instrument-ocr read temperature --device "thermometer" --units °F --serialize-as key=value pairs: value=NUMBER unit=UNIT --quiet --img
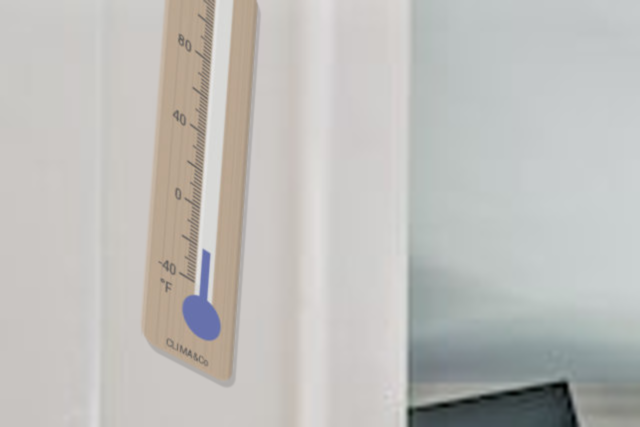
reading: value=-20 unit=°F
